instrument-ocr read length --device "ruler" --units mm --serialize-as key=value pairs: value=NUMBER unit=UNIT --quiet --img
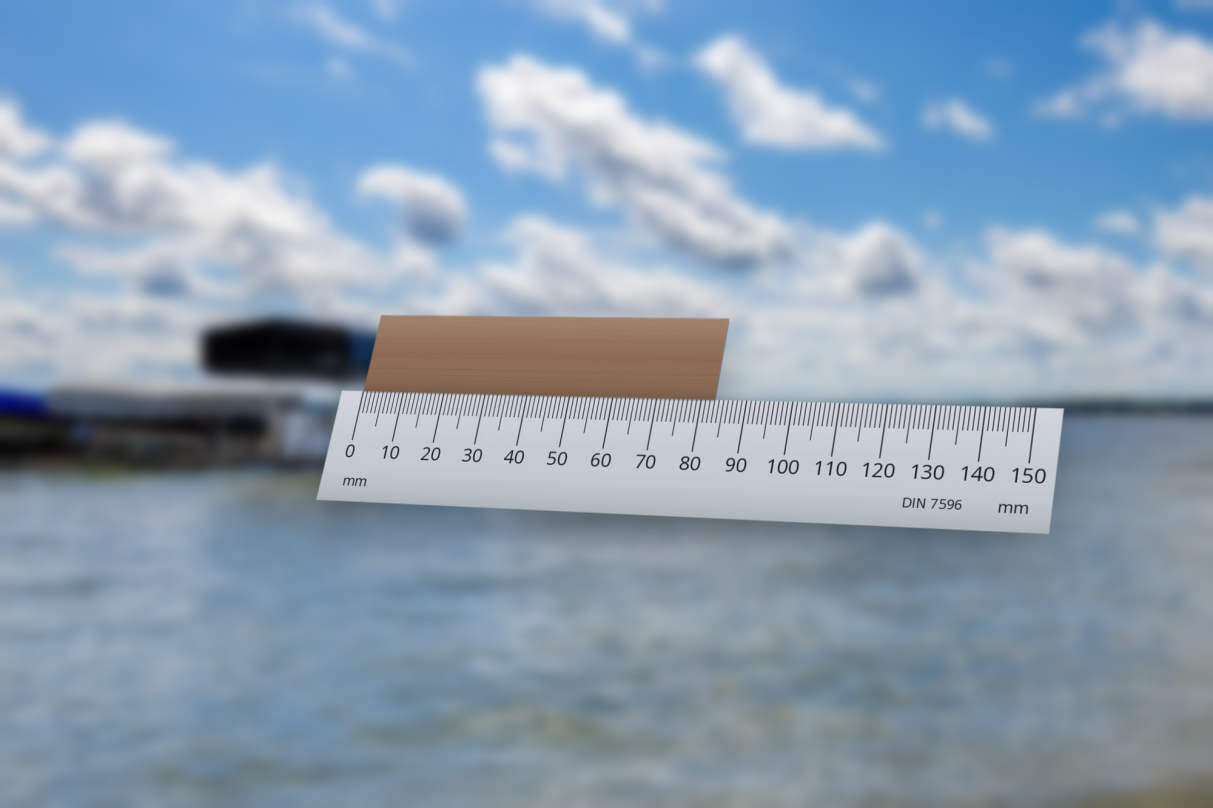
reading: value=83 unit=mm
